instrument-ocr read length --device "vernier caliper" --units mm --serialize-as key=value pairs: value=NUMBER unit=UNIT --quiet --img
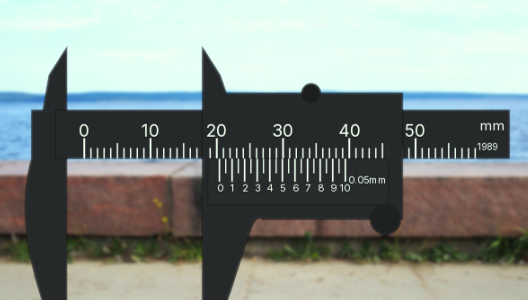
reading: value=20.4 unit=mm
